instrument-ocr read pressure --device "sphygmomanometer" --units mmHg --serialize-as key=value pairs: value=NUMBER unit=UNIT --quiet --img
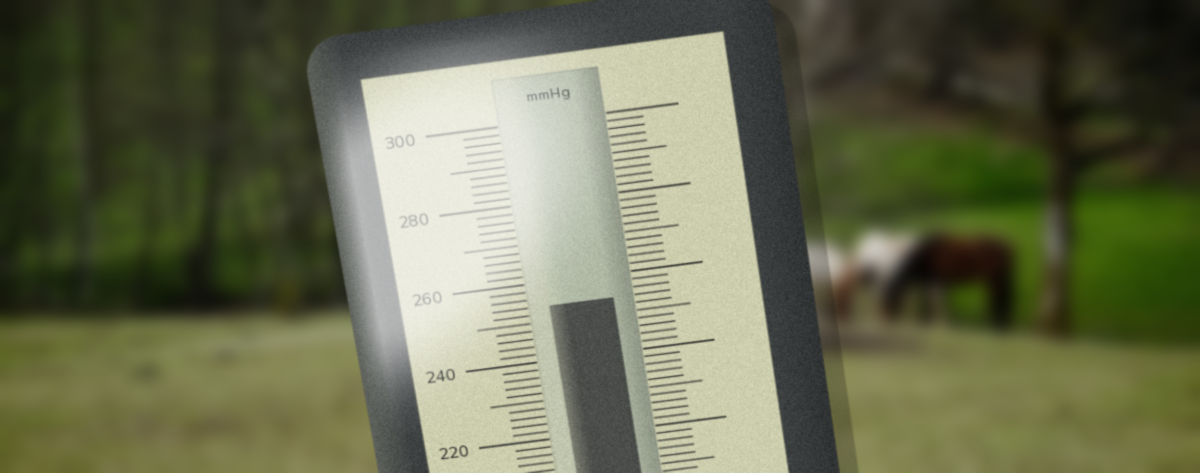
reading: value=254 unit=mmHg
